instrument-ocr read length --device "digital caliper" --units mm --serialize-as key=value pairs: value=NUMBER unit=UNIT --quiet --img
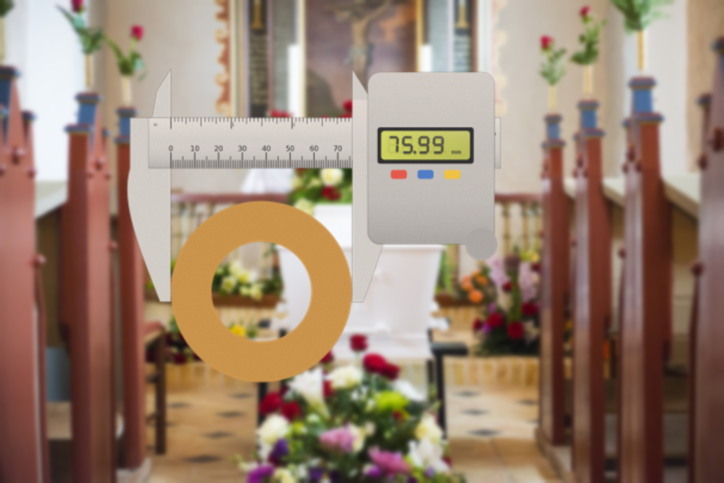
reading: value=75.99 unit=mm
